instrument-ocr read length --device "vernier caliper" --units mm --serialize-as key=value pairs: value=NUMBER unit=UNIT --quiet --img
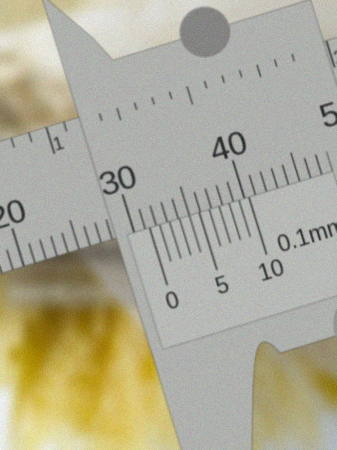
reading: value=31.4 unit=mm
